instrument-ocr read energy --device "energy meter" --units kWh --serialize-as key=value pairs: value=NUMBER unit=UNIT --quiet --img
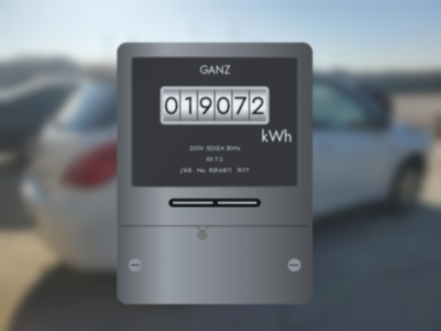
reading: value=19072 unit=kWh
